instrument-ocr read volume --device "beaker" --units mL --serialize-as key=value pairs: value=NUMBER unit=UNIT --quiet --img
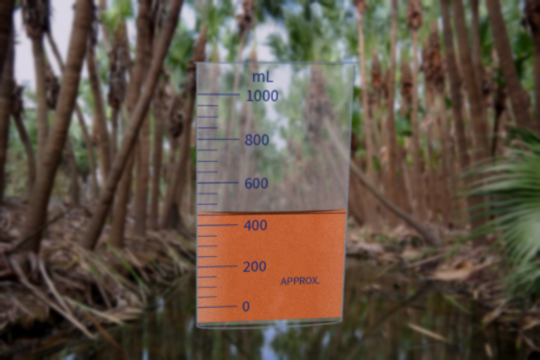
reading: value=450 unit=mL
